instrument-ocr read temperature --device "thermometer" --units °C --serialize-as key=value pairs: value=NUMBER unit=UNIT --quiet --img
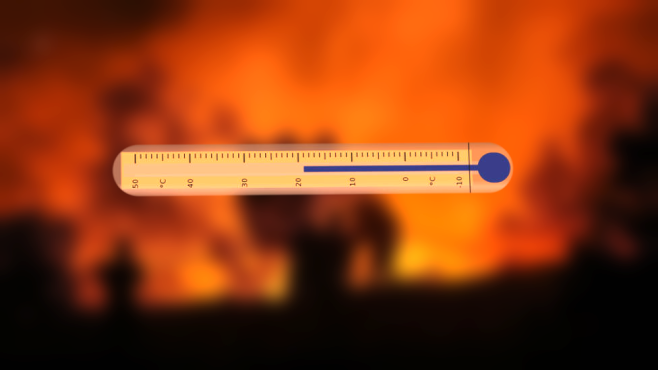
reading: value=19 unit=°C
